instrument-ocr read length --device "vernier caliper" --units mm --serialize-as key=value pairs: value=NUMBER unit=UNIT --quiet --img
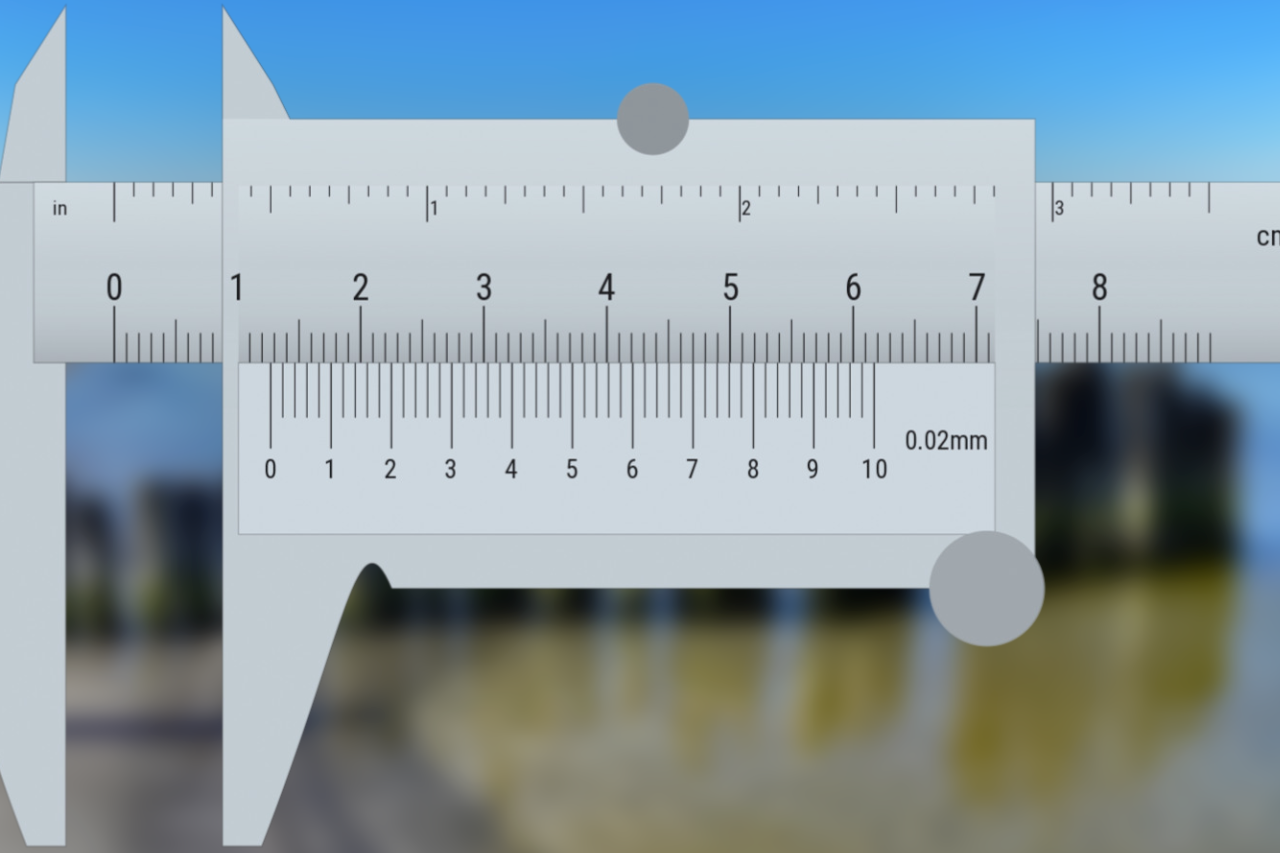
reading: value=12.7 unit=mm
